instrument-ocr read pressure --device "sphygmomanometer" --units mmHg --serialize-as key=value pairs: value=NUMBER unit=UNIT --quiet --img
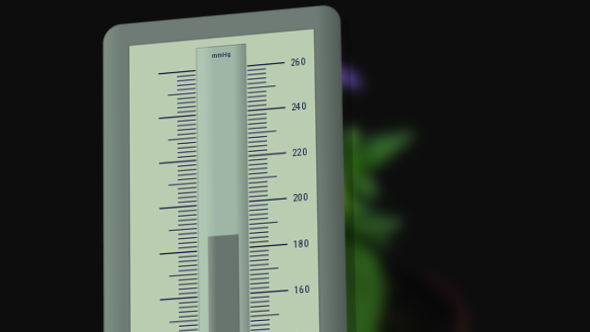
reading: value=186 unit=mmHg
